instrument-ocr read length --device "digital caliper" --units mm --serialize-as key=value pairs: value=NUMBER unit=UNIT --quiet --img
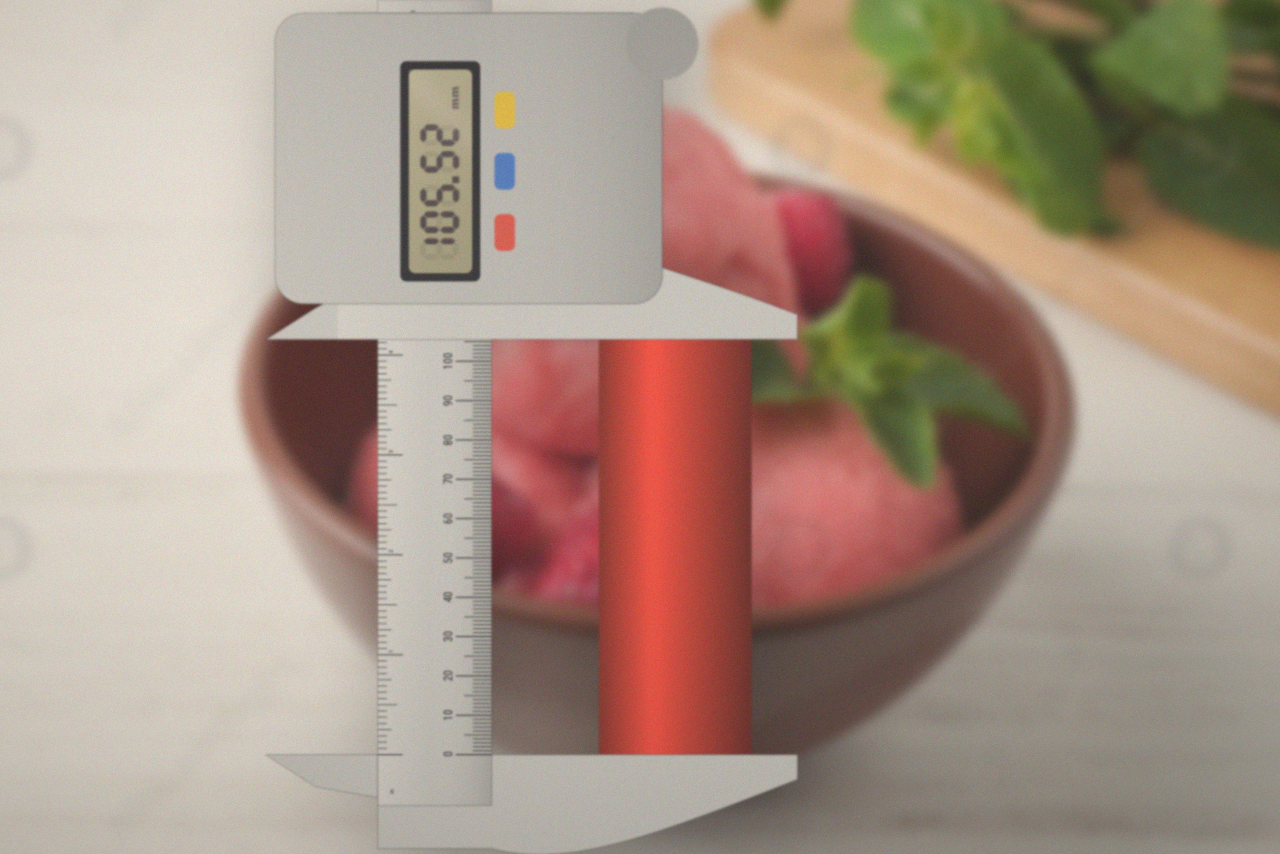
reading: value=105.52 unit=mm
